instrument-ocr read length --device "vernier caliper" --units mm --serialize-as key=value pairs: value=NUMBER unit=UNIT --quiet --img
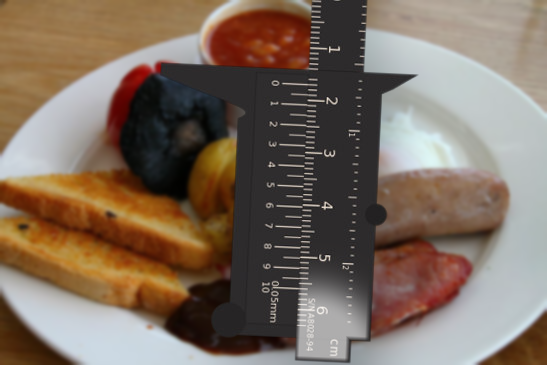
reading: value=17.0 unit=mm
